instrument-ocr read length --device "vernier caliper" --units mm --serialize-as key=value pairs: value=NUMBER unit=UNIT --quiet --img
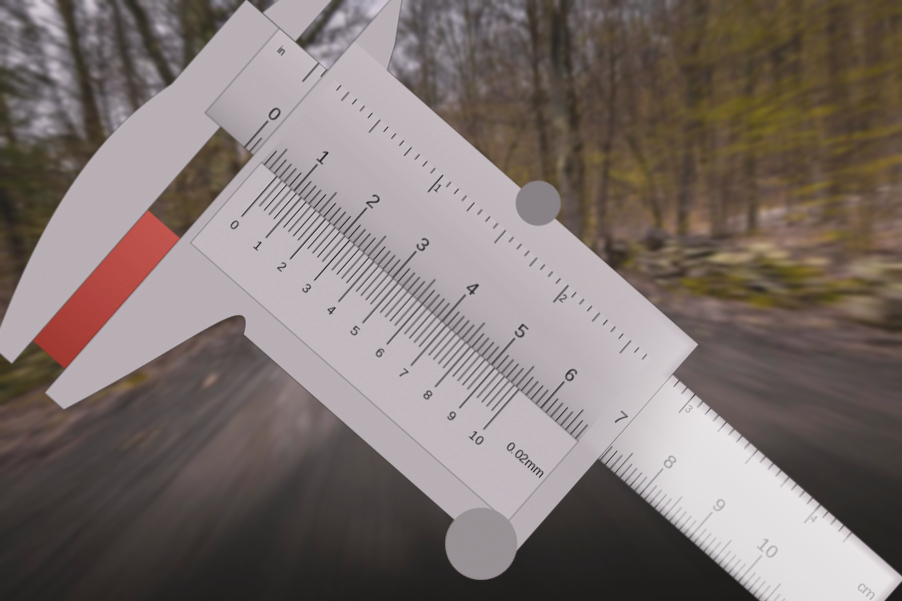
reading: value=6.6 unit=mm
